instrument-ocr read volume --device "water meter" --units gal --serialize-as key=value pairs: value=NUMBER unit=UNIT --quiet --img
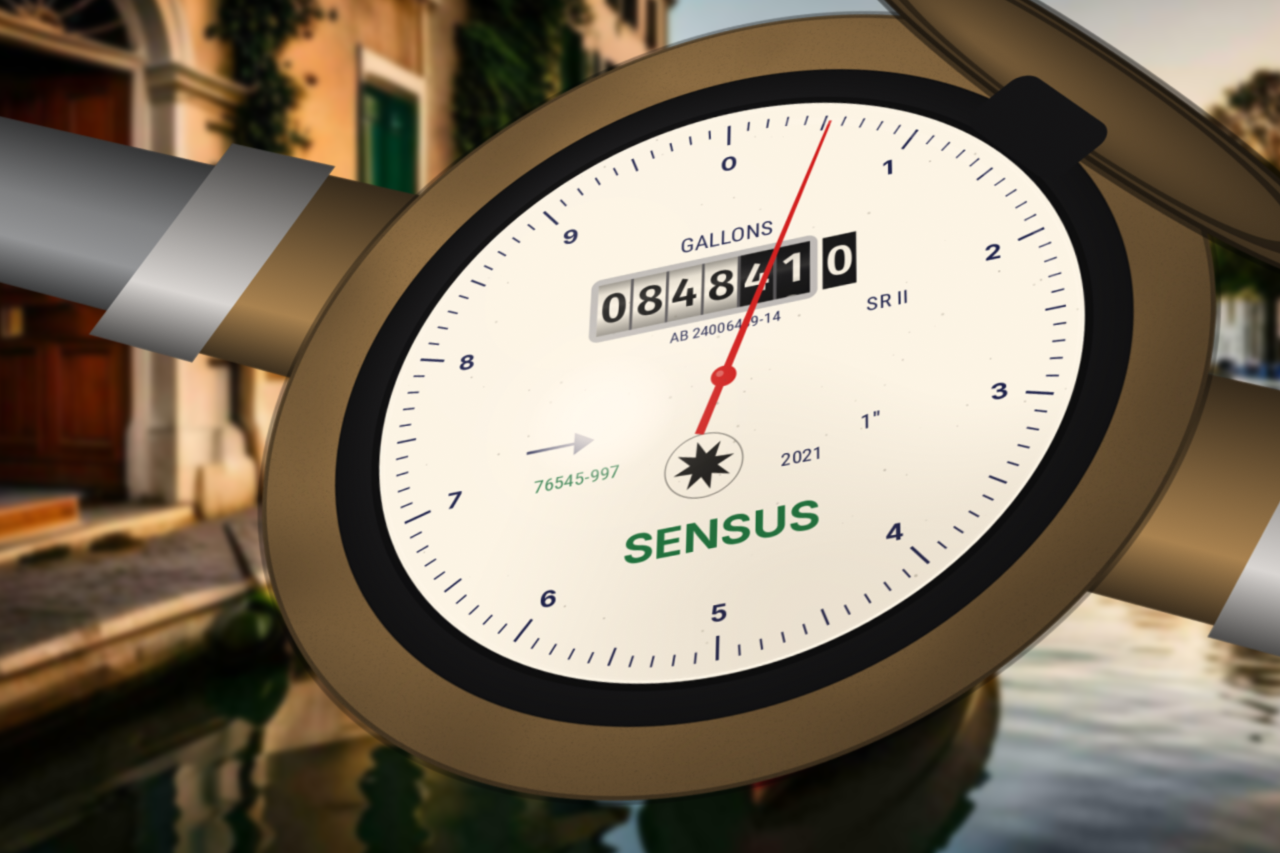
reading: value=848410.5 unit=gal
